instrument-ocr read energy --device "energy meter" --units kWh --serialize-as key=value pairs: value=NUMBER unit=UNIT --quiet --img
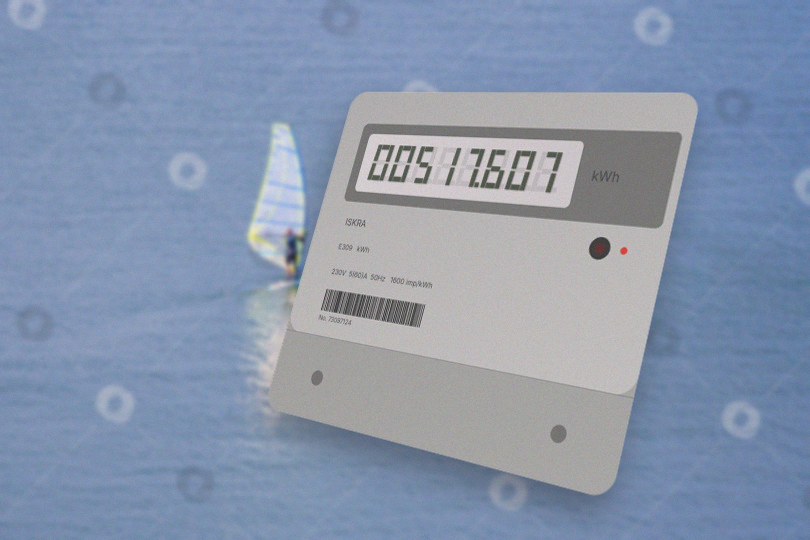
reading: value=517.607 unit=kWh
